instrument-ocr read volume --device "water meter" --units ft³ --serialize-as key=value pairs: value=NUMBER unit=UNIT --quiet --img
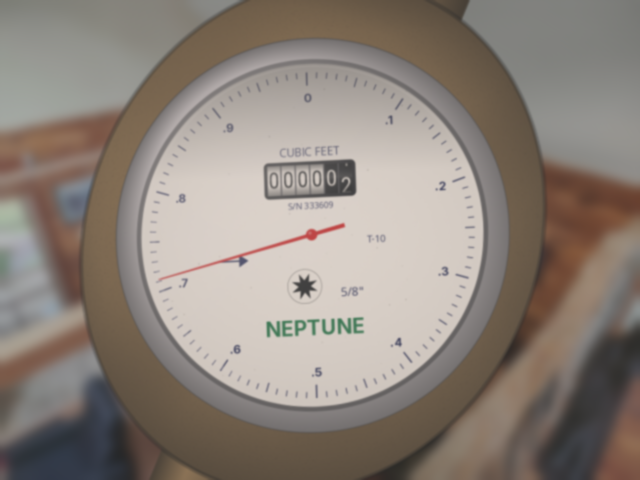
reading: value=1.71 unit=ft³
